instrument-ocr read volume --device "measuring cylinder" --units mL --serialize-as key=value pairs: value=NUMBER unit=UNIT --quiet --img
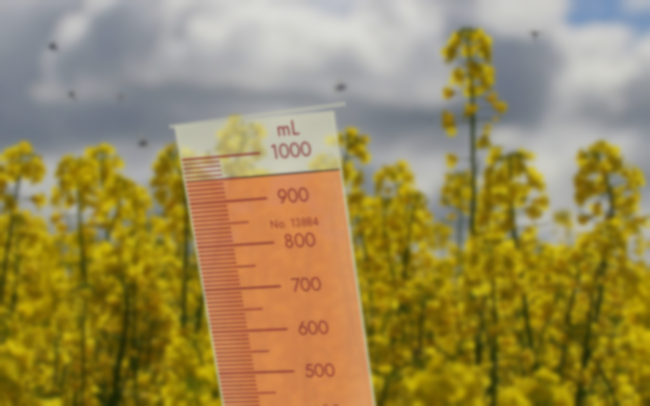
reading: value=950 unit=mL
